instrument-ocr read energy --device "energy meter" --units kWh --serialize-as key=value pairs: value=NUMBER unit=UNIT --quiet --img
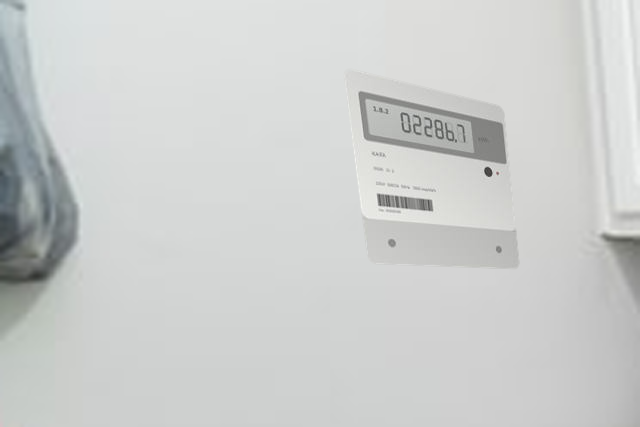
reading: value=2286.7 unit=kWh
